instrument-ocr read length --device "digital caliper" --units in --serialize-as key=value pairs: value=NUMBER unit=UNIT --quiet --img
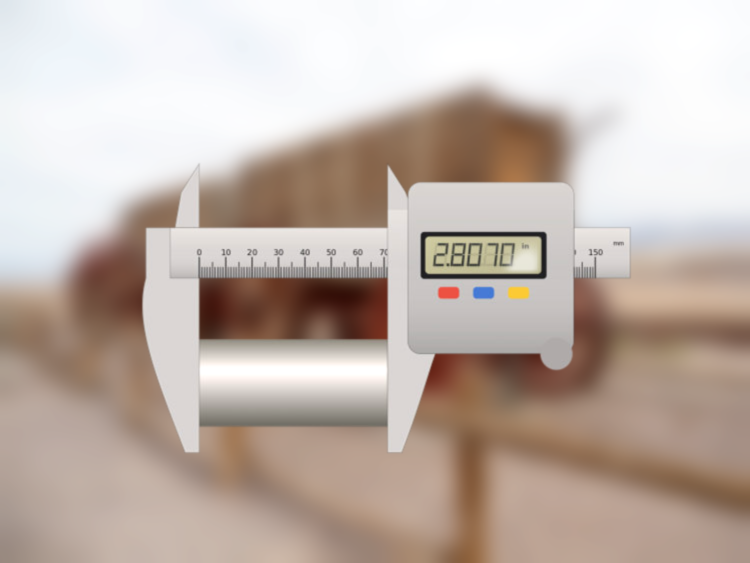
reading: value=2.8070 unit=in
